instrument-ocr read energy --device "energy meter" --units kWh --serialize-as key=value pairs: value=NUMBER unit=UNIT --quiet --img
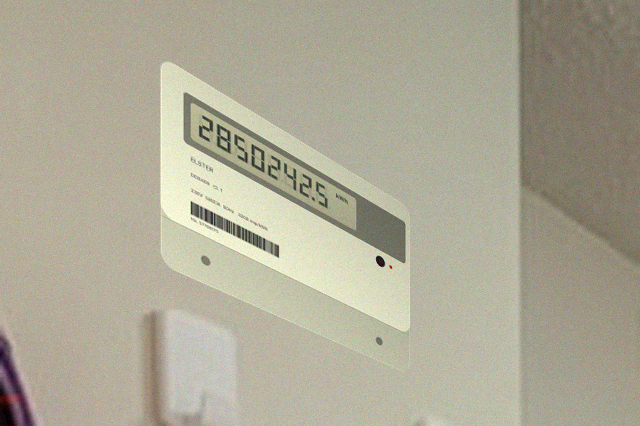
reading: value=2850242.5 unit=kWh
